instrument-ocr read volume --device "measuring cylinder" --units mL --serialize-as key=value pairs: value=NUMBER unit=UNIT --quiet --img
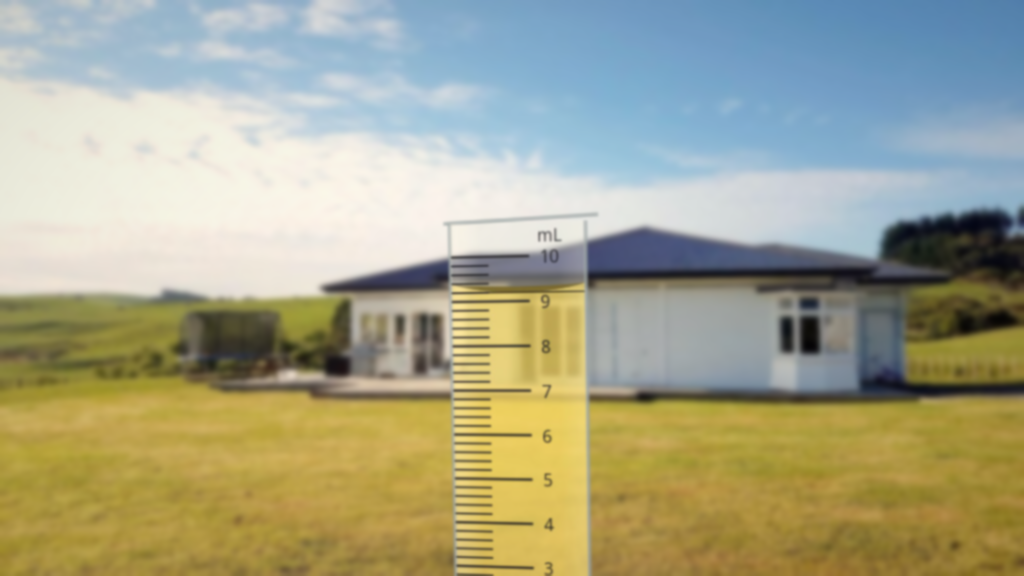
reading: value=9.2 unit=mL
